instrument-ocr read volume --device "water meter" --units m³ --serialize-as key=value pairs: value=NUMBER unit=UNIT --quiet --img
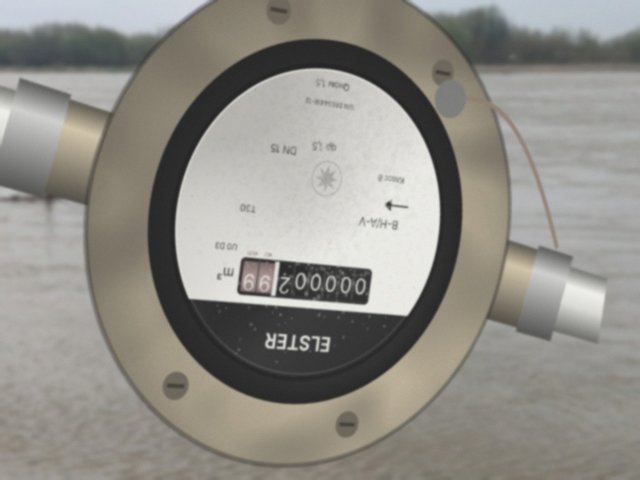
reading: value=2.99 unit=m³
